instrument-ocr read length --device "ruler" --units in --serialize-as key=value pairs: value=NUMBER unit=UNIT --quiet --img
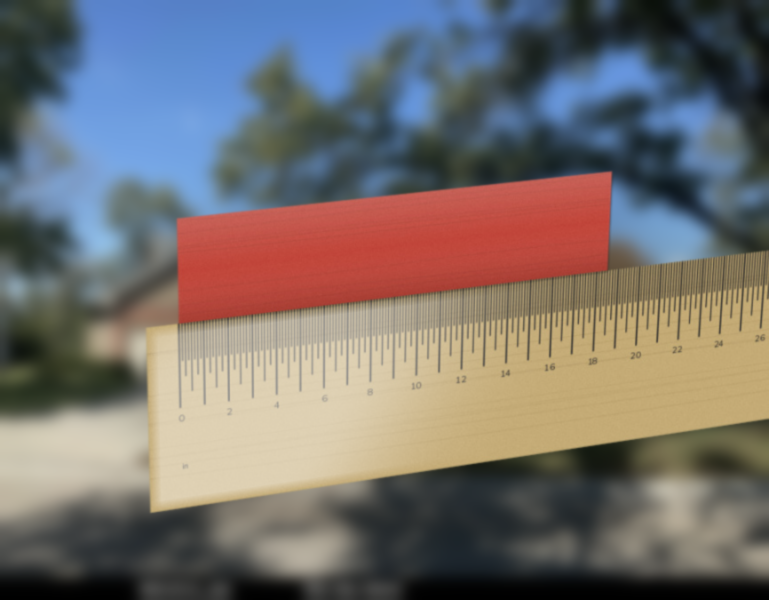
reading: value=18.5 unit=in
